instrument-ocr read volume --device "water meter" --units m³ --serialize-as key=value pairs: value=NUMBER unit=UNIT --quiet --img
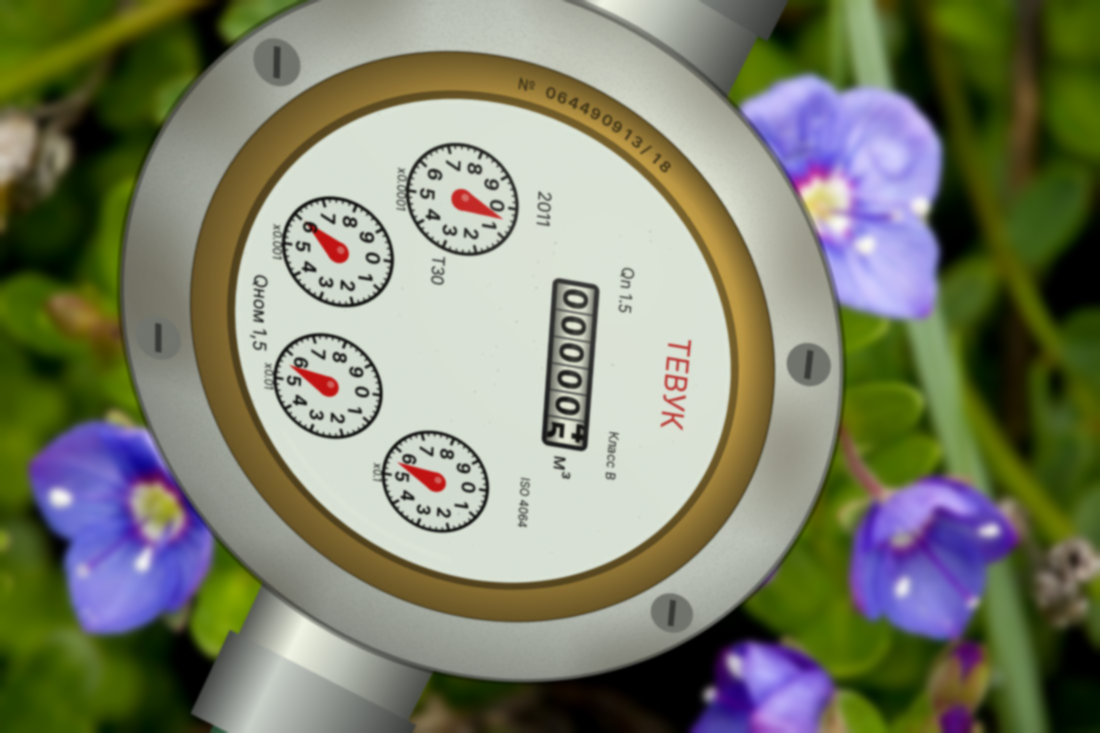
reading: value=4.5560 unit=m³
